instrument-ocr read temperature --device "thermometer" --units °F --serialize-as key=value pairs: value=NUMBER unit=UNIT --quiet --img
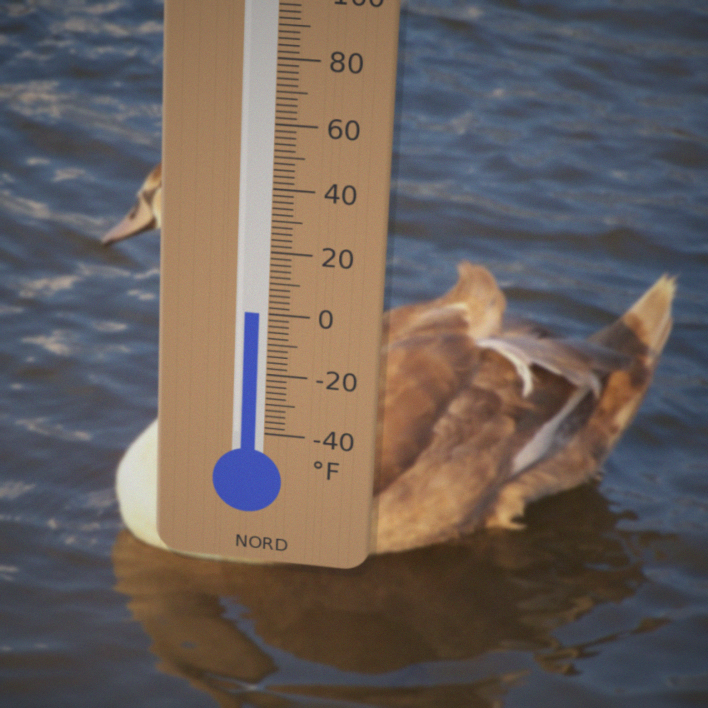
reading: value=0 unit=°F
